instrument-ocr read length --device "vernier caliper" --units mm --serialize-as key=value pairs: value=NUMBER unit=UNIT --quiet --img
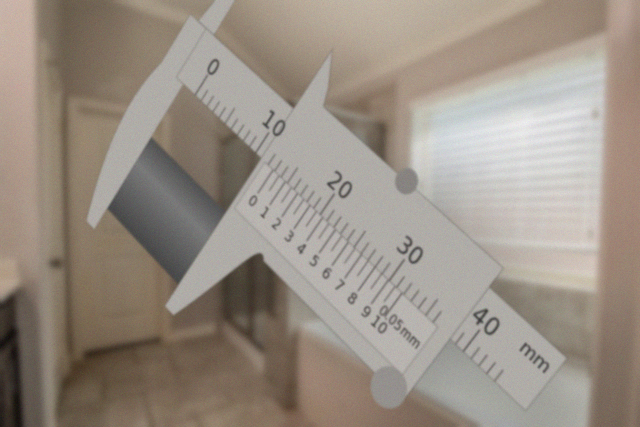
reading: value=12.8 unit=mm
